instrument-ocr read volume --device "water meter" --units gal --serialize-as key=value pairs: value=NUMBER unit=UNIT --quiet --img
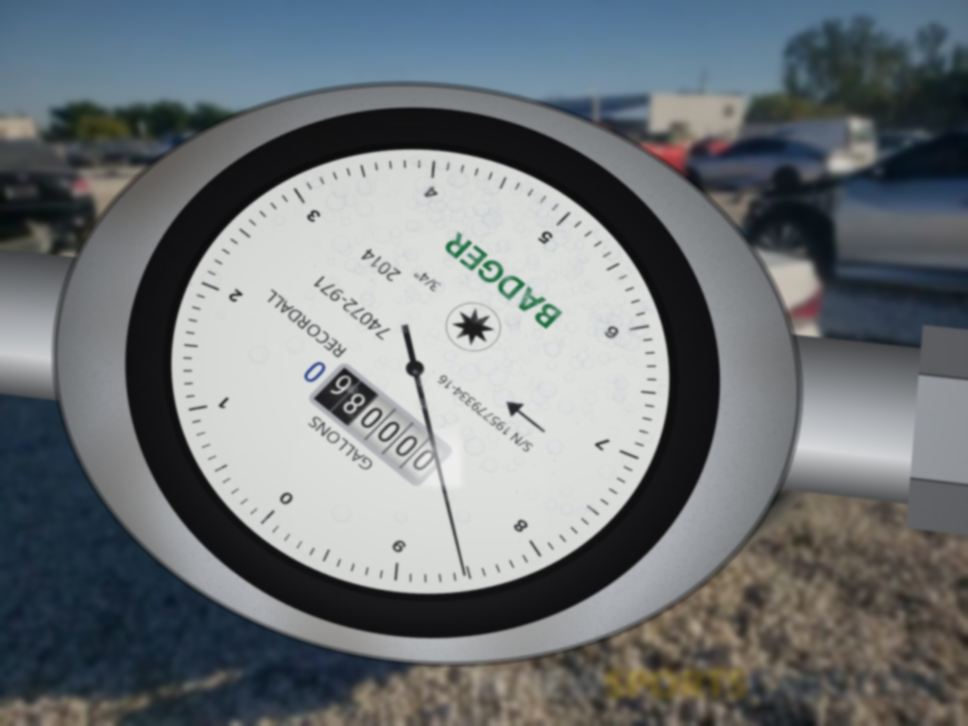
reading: value=858.5 unit=gal
